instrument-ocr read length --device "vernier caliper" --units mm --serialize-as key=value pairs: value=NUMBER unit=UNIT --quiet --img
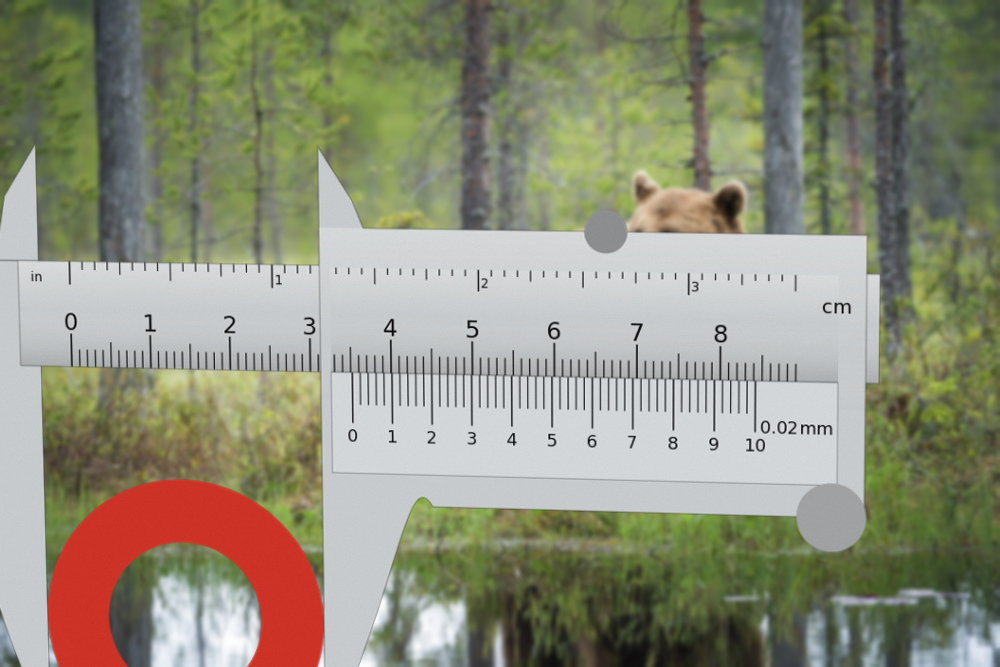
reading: value=35.2 unit=mm
